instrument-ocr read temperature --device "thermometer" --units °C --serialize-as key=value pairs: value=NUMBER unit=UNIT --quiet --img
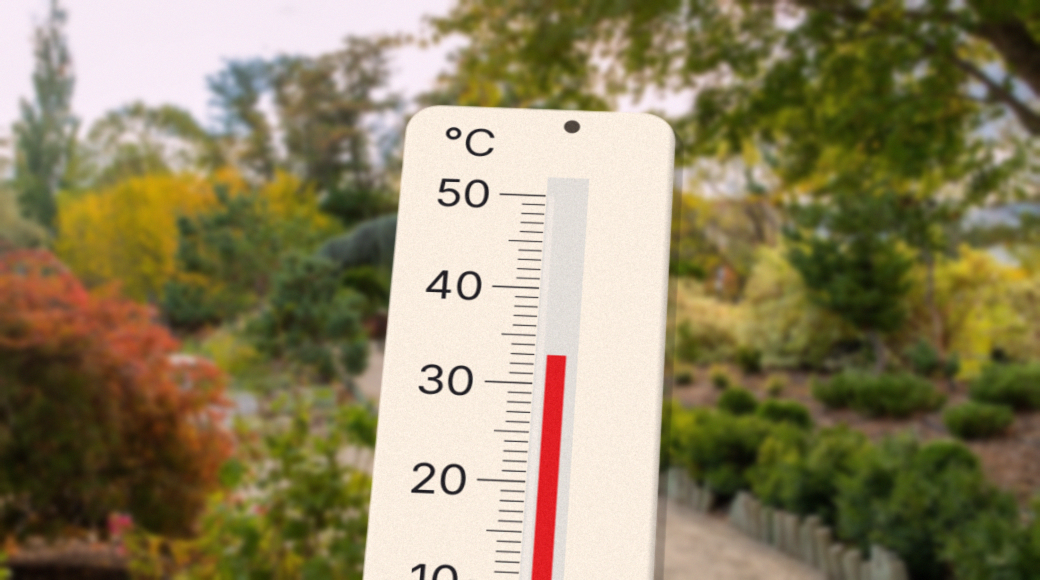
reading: value=33 unit=°C
